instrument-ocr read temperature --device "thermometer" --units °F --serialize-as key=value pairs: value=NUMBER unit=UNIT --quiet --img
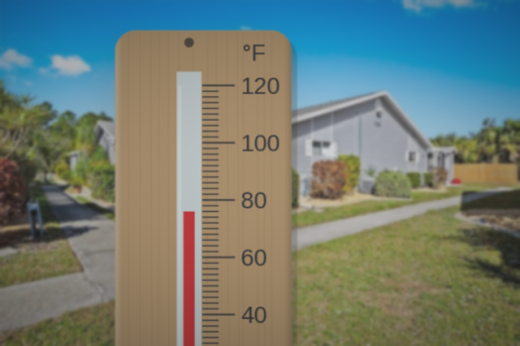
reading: value=76 unit=°F
